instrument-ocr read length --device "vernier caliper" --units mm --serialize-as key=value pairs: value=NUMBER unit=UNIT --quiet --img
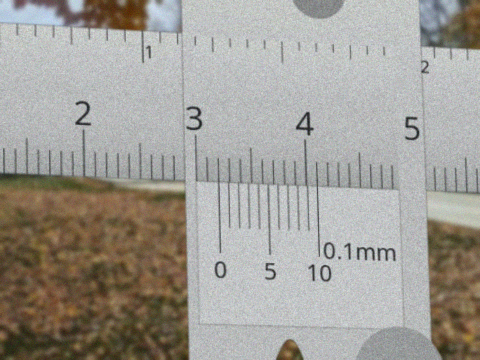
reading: value=32.0 unit=mm
